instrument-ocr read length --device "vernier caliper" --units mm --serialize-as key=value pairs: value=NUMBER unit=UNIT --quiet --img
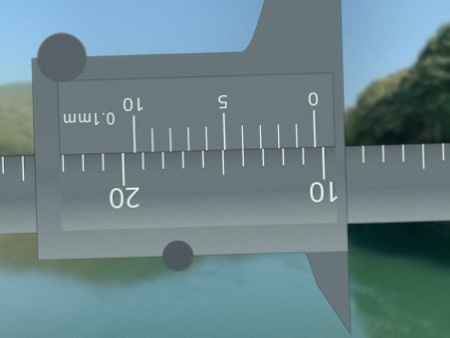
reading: value=10.4 unit=mm
